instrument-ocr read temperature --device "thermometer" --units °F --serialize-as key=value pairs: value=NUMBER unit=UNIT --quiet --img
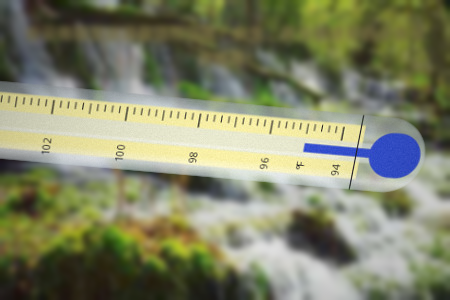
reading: value=95 unit=°F
